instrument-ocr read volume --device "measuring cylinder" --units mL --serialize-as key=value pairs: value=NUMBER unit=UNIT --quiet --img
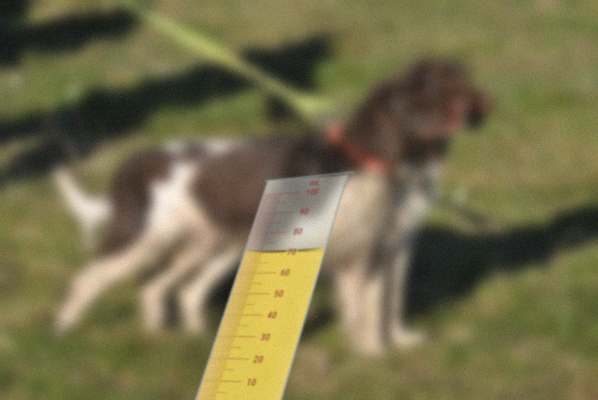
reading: value=70 unit=mL
